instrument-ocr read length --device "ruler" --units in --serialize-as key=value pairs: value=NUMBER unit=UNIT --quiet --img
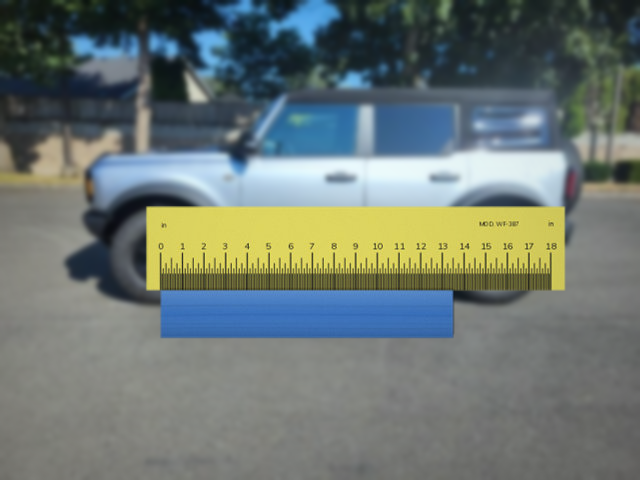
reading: value=13.5 unit=in
